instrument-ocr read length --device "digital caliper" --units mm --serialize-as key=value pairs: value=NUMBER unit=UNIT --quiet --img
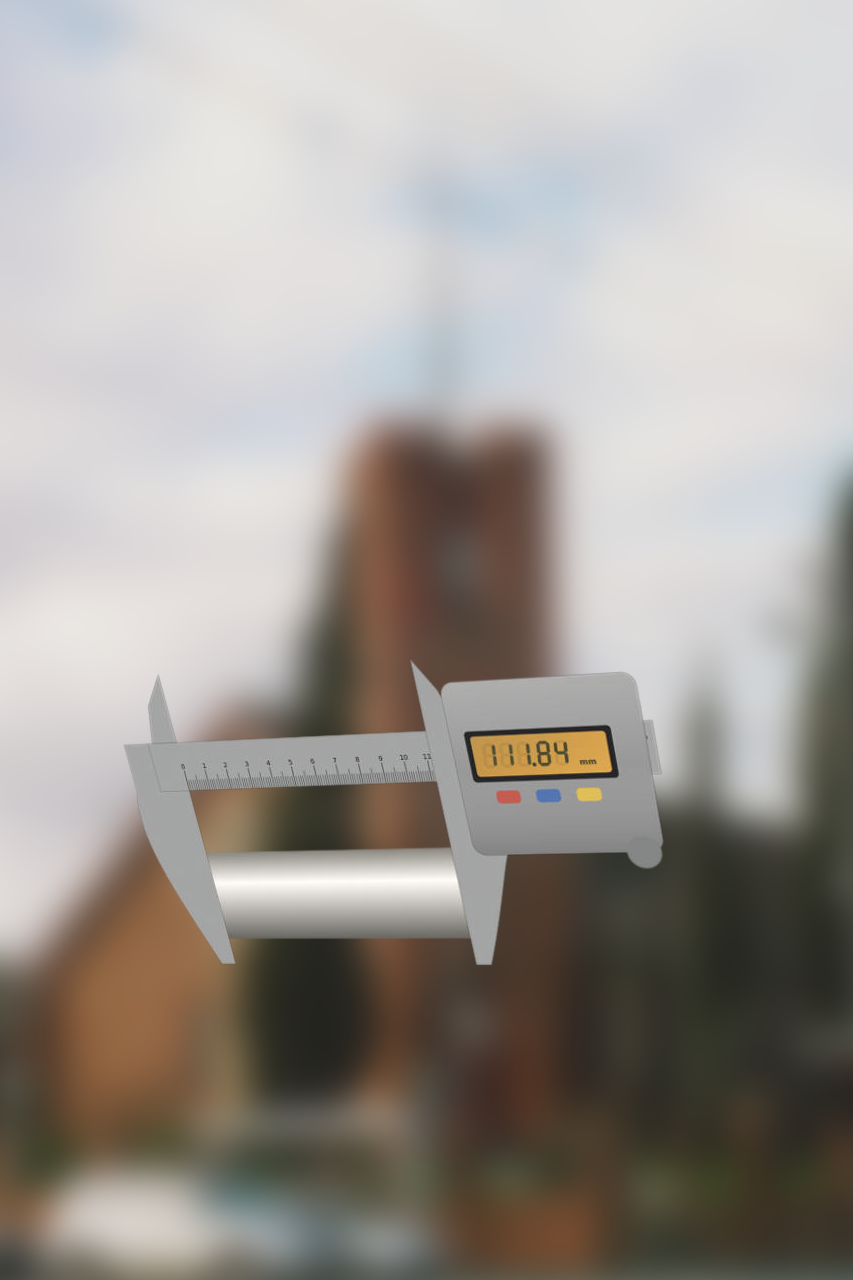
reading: value=111.84 unit=mm
